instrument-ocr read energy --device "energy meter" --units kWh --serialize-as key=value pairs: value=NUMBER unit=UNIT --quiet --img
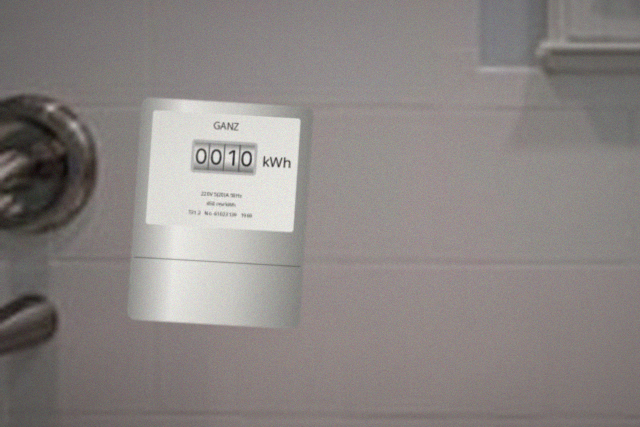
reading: value=10 unit=kWh
